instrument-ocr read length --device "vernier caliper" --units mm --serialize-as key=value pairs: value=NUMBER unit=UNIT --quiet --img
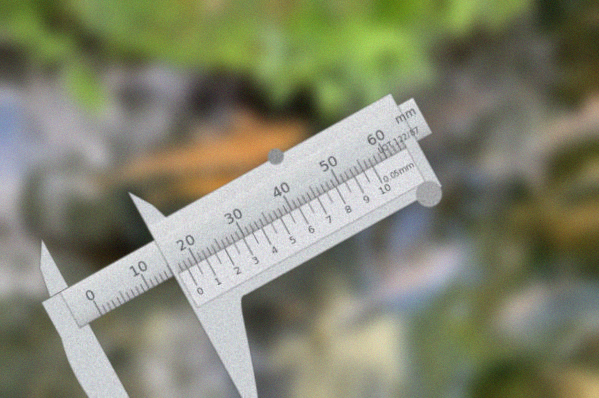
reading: value=18.0 unit=mm
